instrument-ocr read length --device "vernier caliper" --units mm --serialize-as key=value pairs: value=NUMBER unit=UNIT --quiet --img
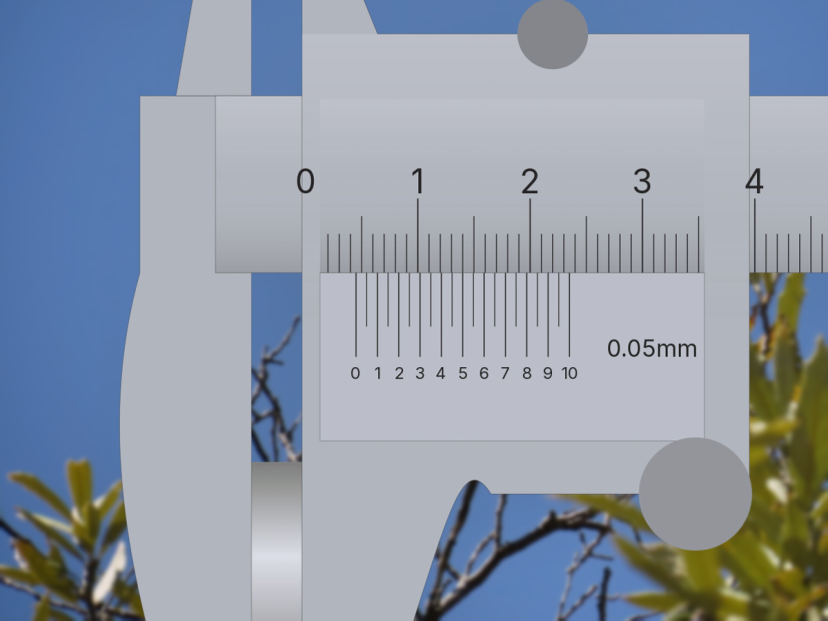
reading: value=4.5 unit=mm
